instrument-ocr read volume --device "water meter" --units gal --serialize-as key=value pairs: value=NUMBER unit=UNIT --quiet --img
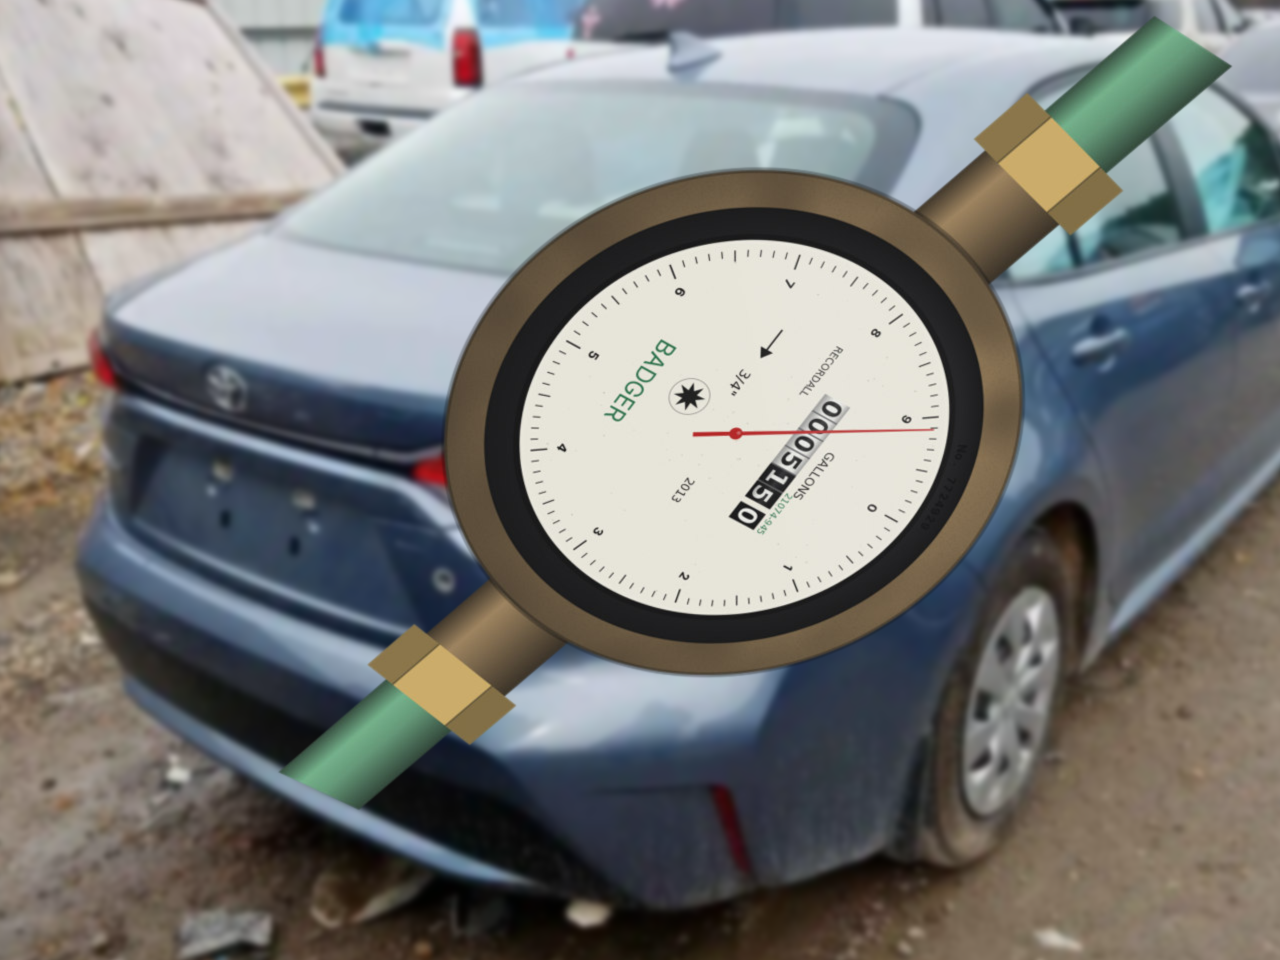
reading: value=5149.1 unit=gal
